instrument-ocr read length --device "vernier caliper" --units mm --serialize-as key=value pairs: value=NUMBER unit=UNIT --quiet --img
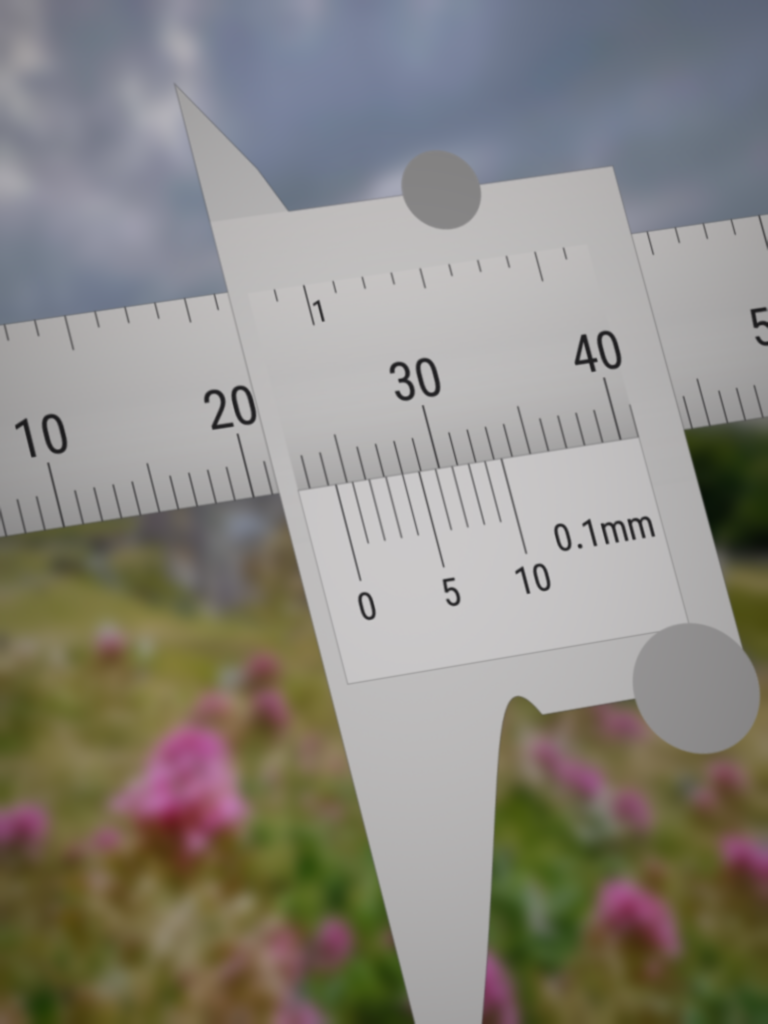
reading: value=24.4 unit=mm
